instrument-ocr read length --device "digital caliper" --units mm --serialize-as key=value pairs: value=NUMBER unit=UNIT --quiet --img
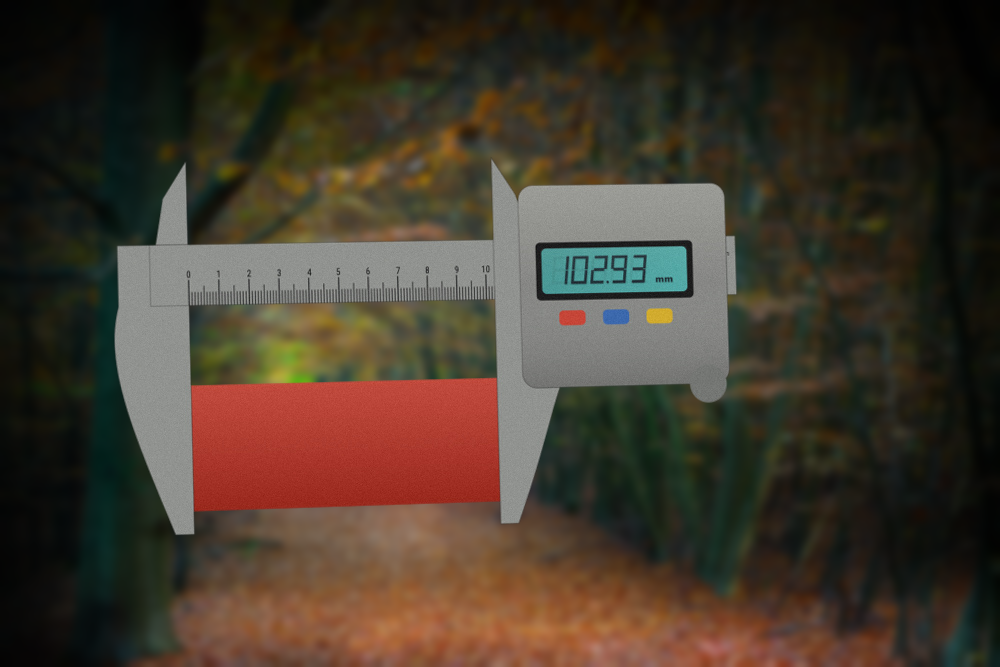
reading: value=102.93 unit=mm
